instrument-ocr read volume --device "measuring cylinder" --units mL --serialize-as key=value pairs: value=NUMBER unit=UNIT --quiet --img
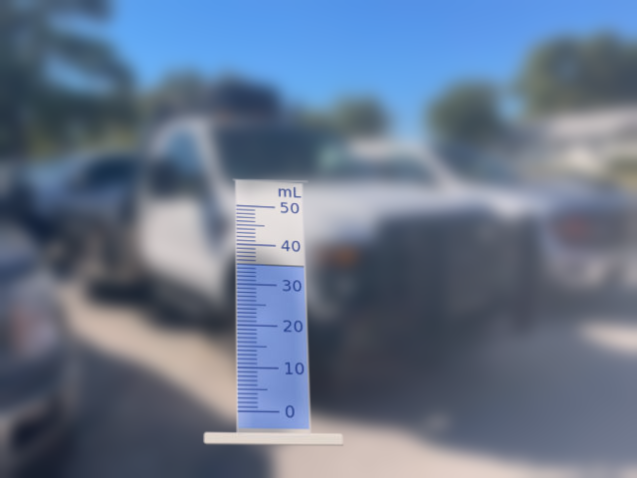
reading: value=35 unit=mL
